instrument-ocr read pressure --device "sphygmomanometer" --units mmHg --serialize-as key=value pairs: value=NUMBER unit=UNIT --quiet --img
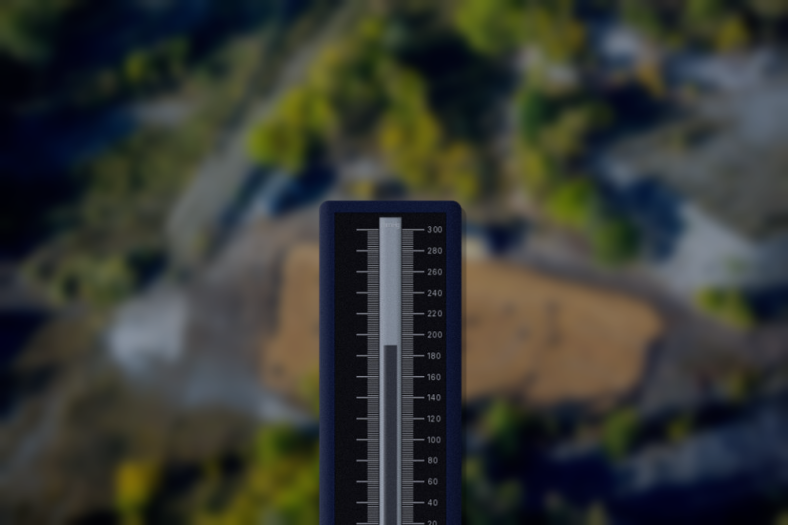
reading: value=190 unit=mmHg
